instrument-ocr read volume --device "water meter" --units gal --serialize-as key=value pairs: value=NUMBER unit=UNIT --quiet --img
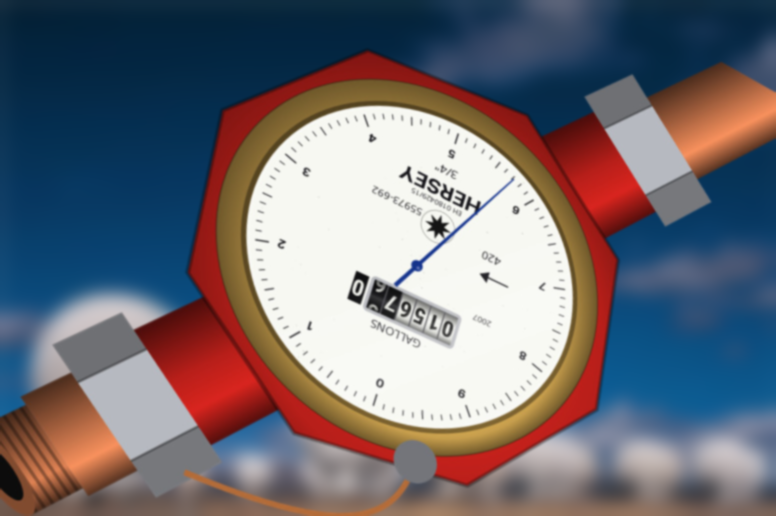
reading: value=156755.7 unit=gal
